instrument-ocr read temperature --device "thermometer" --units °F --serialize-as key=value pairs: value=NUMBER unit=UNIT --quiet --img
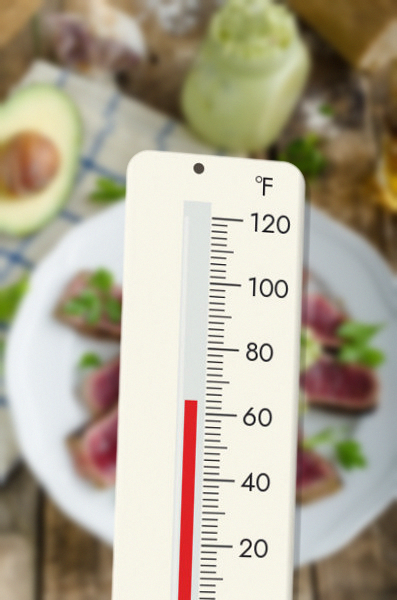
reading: value=64 unit=°F
